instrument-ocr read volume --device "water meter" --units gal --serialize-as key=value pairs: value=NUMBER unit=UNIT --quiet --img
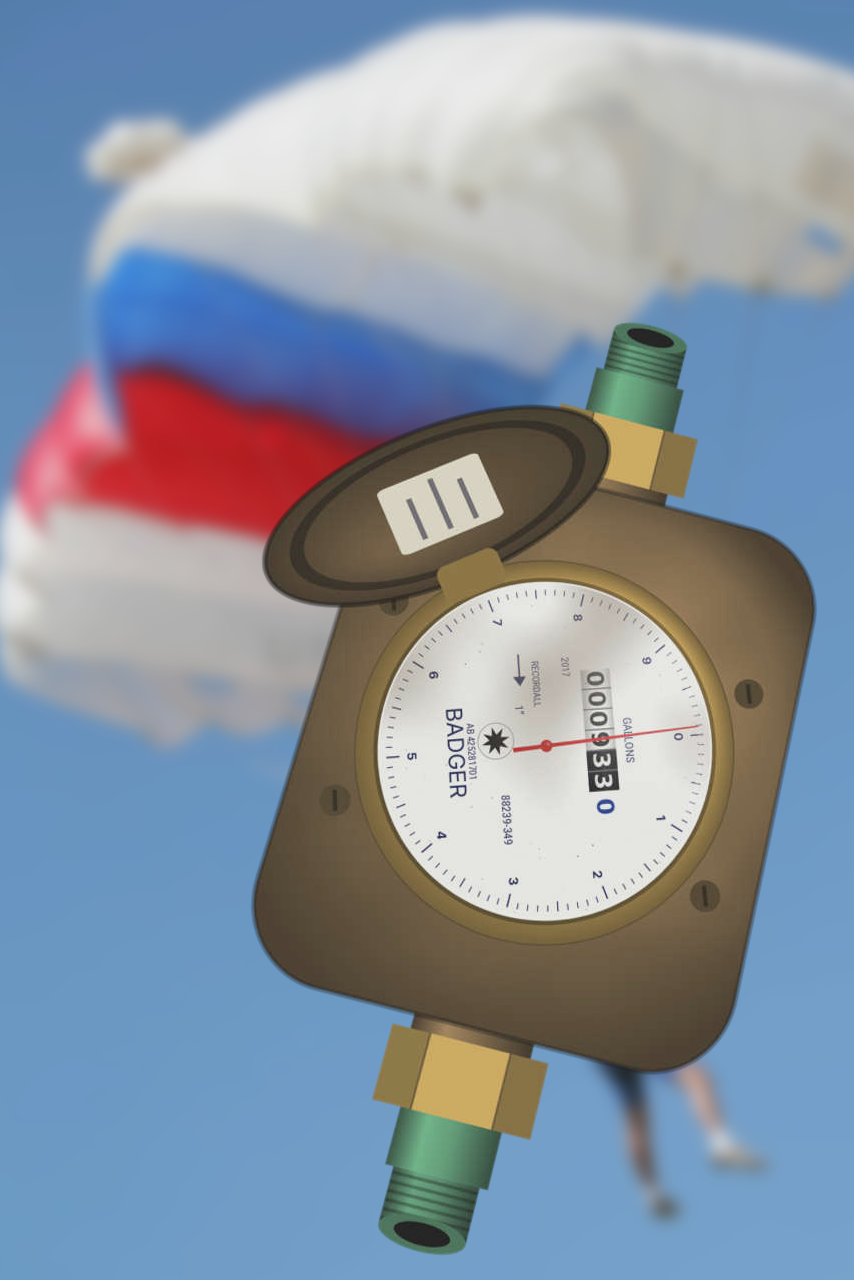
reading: value=9329.9 unit=gal
